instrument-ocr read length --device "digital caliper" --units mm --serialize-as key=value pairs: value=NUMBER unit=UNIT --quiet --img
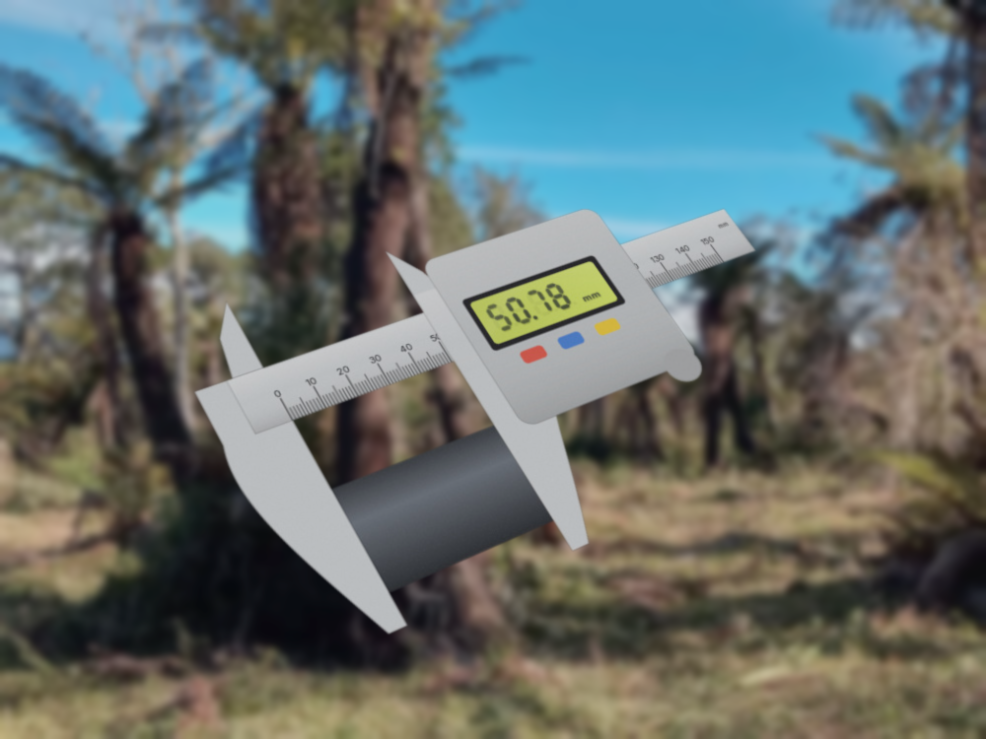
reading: value=50.78 unit=mm
